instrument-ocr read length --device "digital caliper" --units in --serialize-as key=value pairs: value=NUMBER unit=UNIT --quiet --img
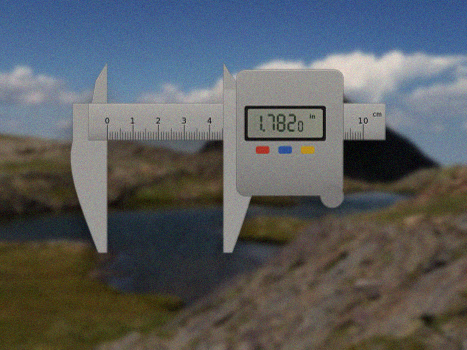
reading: value=1.7820 unit=in
